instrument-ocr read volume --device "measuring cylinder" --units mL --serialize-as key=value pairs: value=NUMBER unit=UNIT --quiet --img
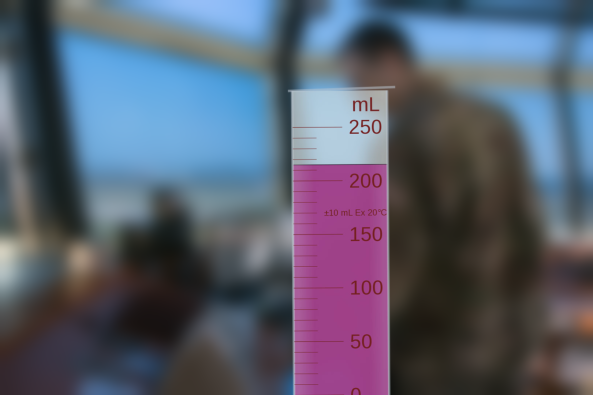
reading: value=215 unit=mL
